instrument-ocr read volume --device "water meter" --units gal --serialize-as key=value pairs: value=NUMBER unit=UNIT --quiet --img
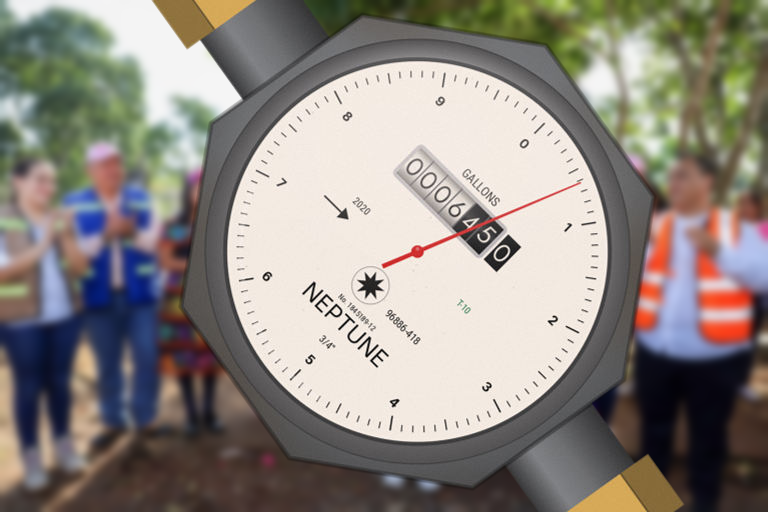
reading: value=6450.6 unit=gal
